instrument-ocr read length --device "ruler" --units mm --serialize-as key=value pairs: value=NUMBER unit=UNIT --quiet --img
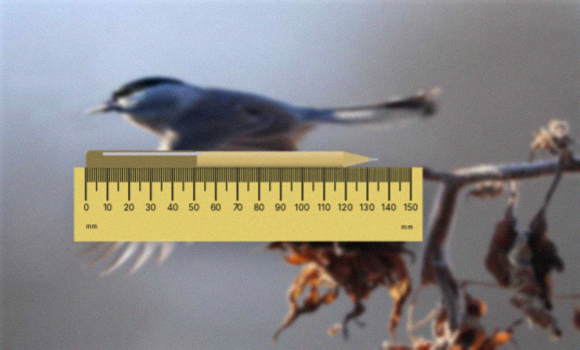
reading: value=135 unit=mm
